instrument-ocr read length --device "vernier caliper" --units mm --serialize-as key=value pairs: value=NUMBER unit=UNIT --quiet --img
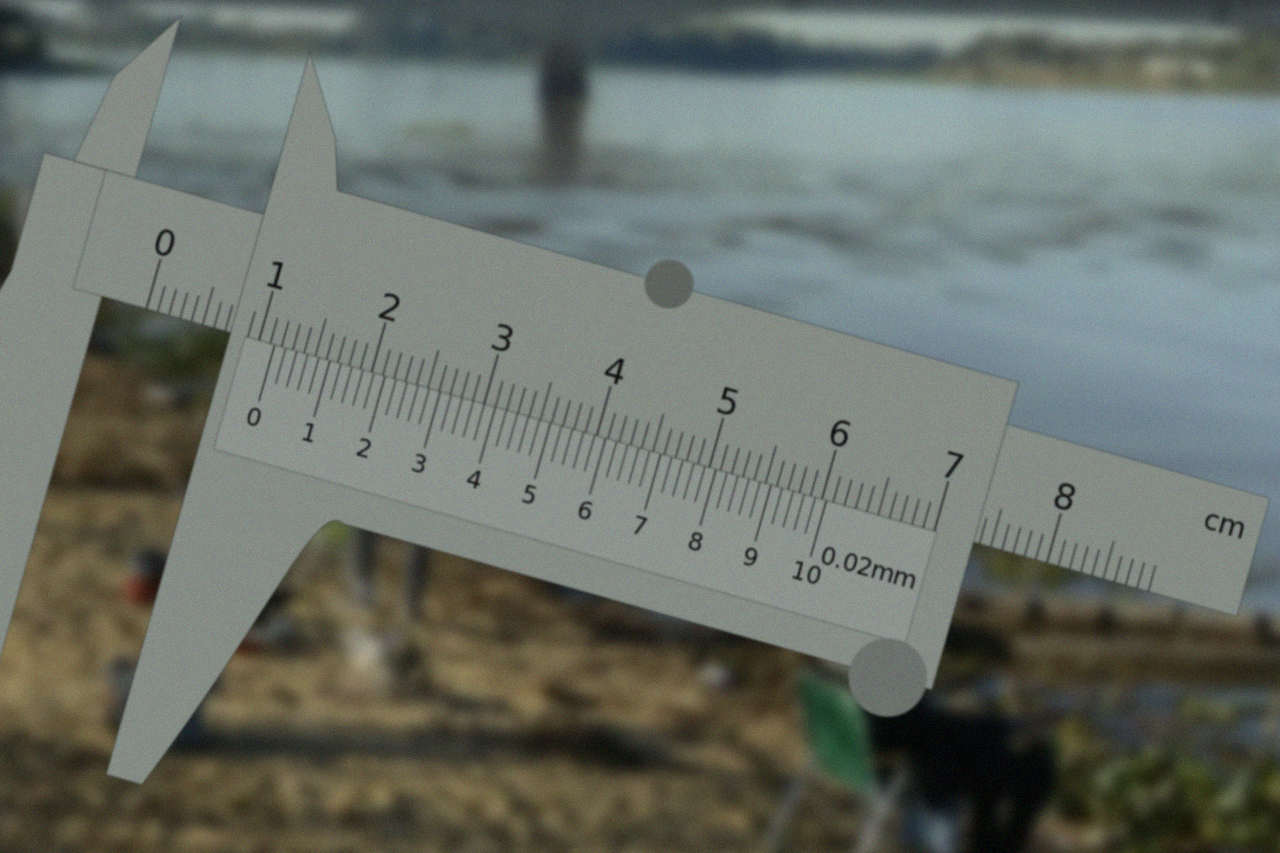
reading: value=11.4 unit=mm
